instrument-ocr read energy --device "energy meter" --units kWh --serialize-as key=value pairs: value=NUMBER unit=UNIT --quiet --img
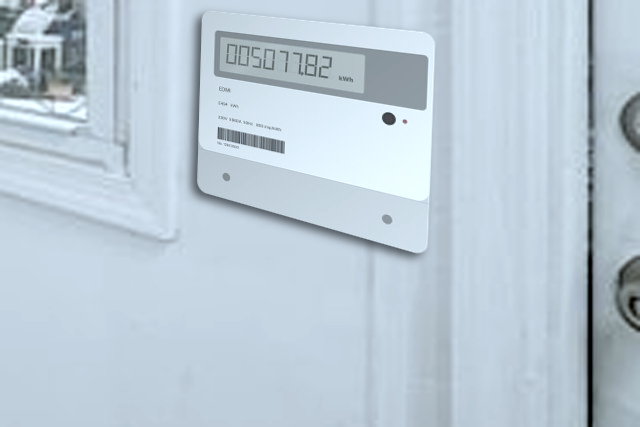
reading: value=5077.82 unit=kWh
